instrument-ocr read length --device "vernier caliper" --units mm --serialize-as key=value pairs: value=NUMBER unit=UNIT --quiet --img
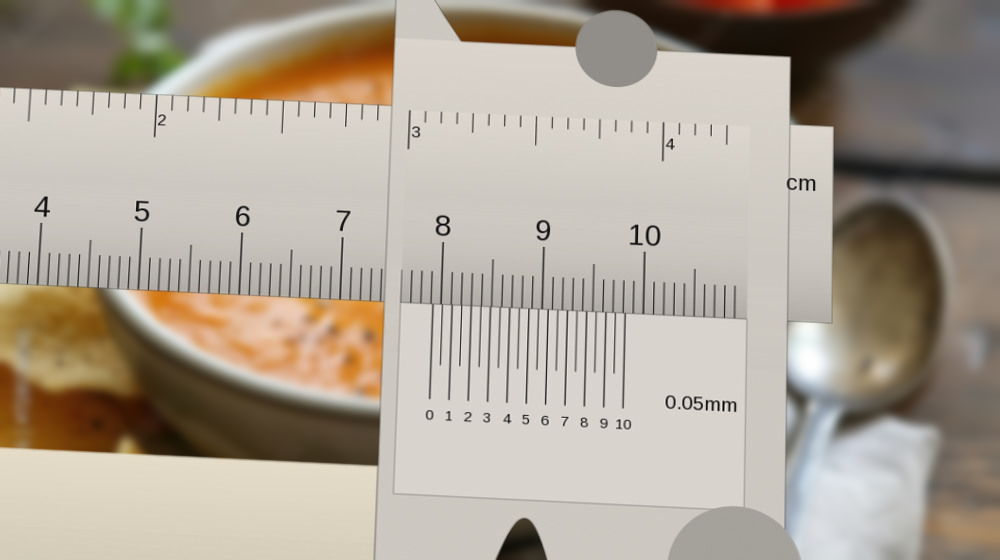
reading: value=79.2 unit=mm
